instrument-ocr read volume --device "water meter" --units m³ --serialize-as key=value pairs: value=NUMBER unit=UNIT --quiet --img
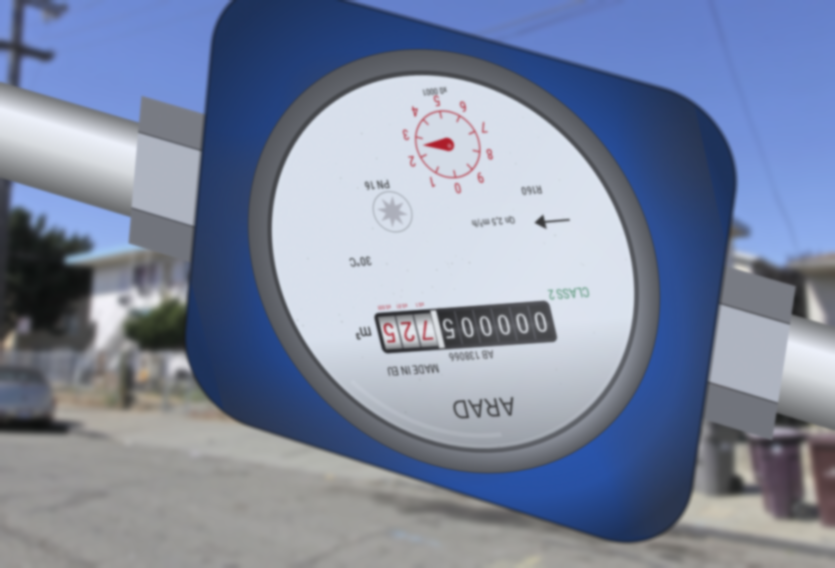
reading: value=5.7252 unit=m³
